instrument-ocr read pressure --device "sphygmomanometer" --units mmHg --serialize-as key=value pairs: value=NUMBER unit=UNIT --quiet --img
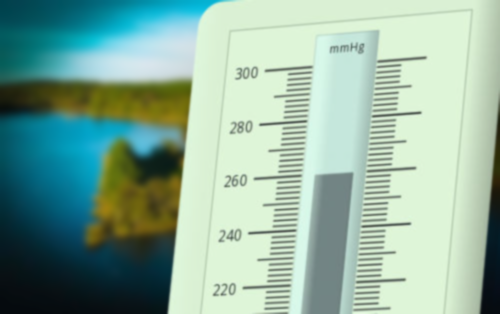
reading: value=260 unit=mmHg
